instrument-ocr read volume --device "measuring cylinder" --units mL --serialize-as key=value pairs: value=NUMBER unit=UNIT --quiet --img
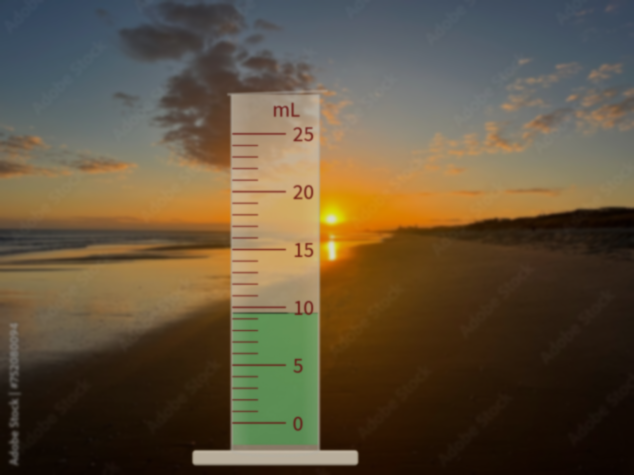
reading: value=9.5 unit=mL
